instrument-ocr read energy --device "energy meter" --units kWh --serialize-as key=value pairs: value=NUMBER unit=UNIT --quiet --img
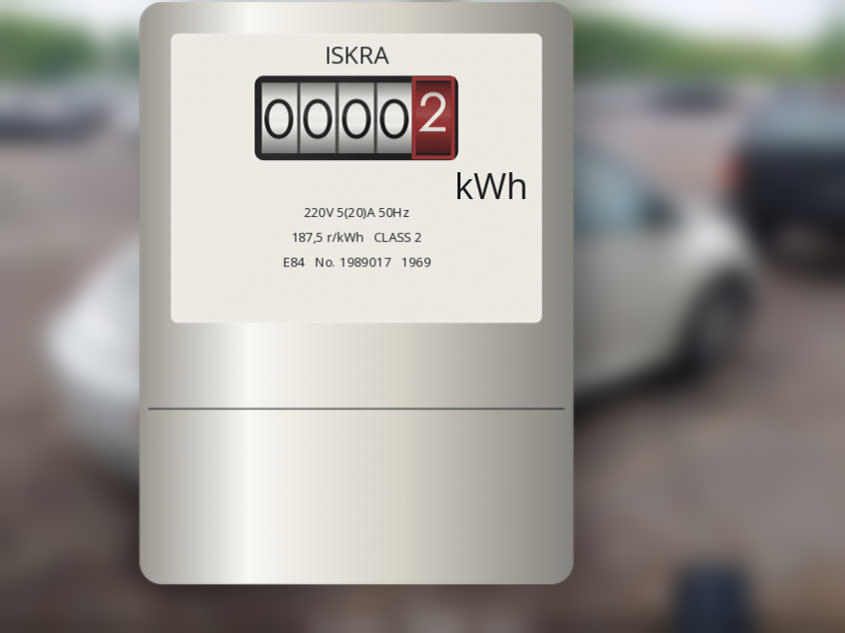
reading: value=0.2 unit=kWh
